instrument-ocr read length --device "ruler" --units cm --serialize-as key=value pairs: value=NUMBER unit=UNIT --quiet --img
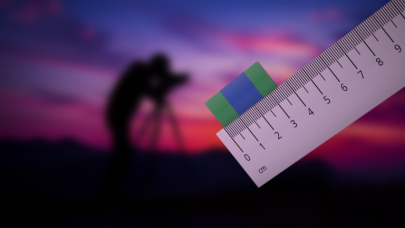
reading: value=3.5 unit=cm
